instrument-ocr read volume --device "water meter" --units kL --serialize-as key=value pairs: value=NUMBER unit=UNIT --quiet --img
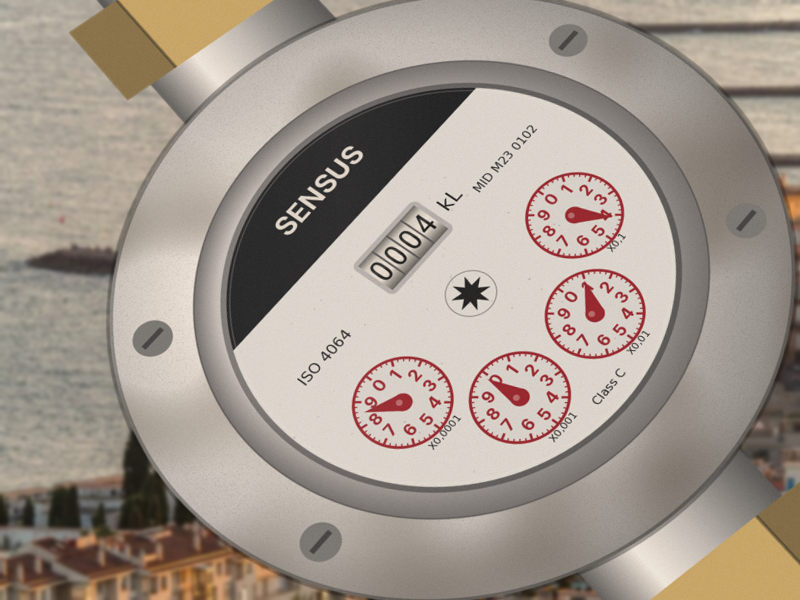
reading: value=4.4098 unit=kL
